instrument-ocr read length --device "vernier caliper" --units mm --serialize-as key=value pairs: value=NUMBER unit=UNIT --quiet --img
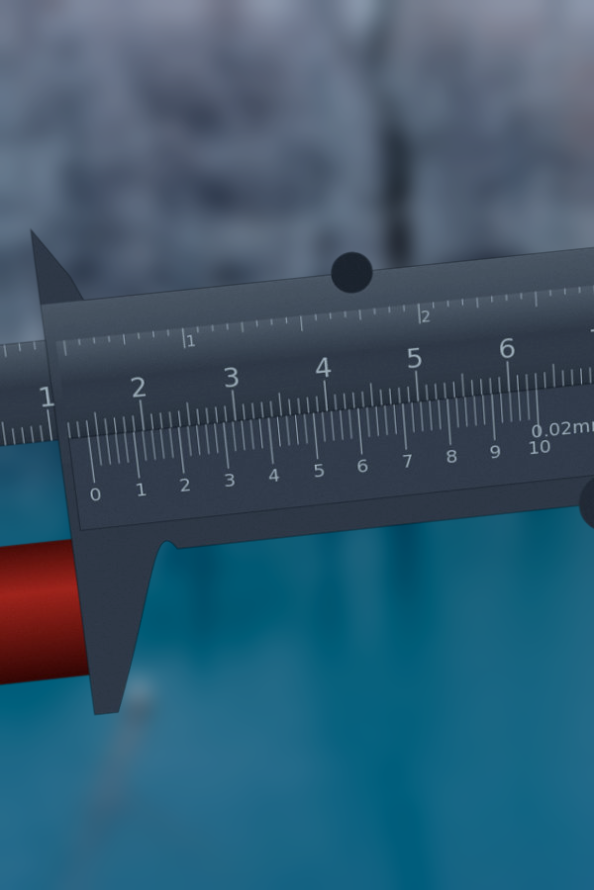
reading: value=14.0 unit=mm
